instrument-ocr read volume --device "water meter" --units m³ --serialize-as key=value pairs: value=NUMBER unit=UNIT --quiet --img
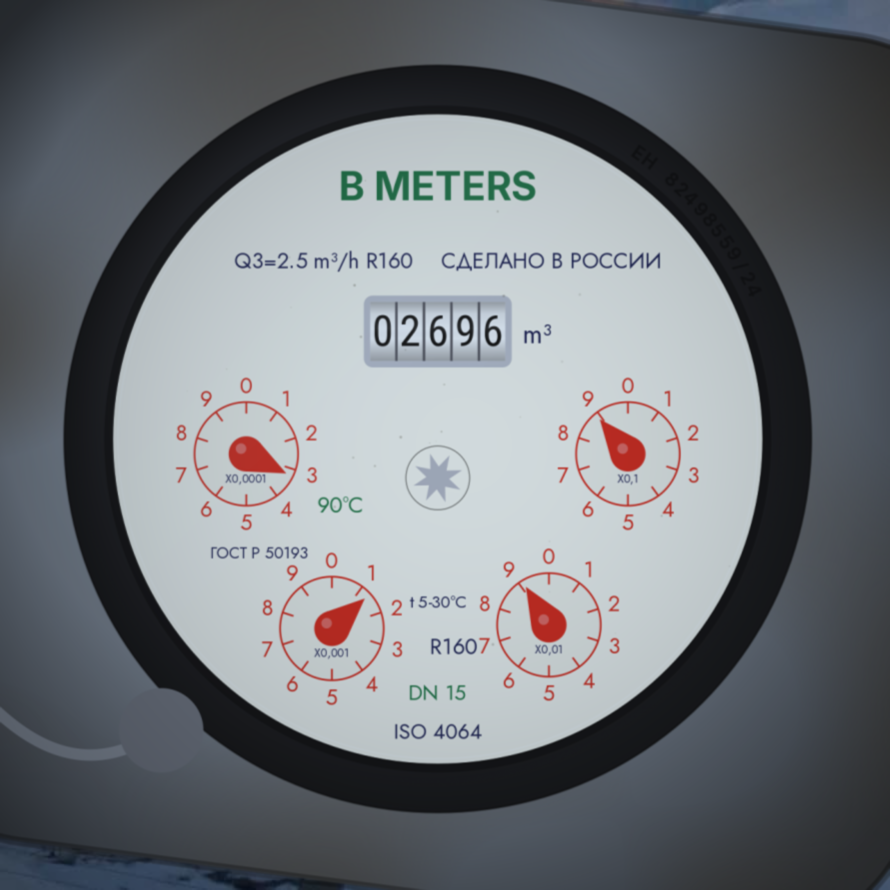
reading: value=2696.8913 unit=m³
